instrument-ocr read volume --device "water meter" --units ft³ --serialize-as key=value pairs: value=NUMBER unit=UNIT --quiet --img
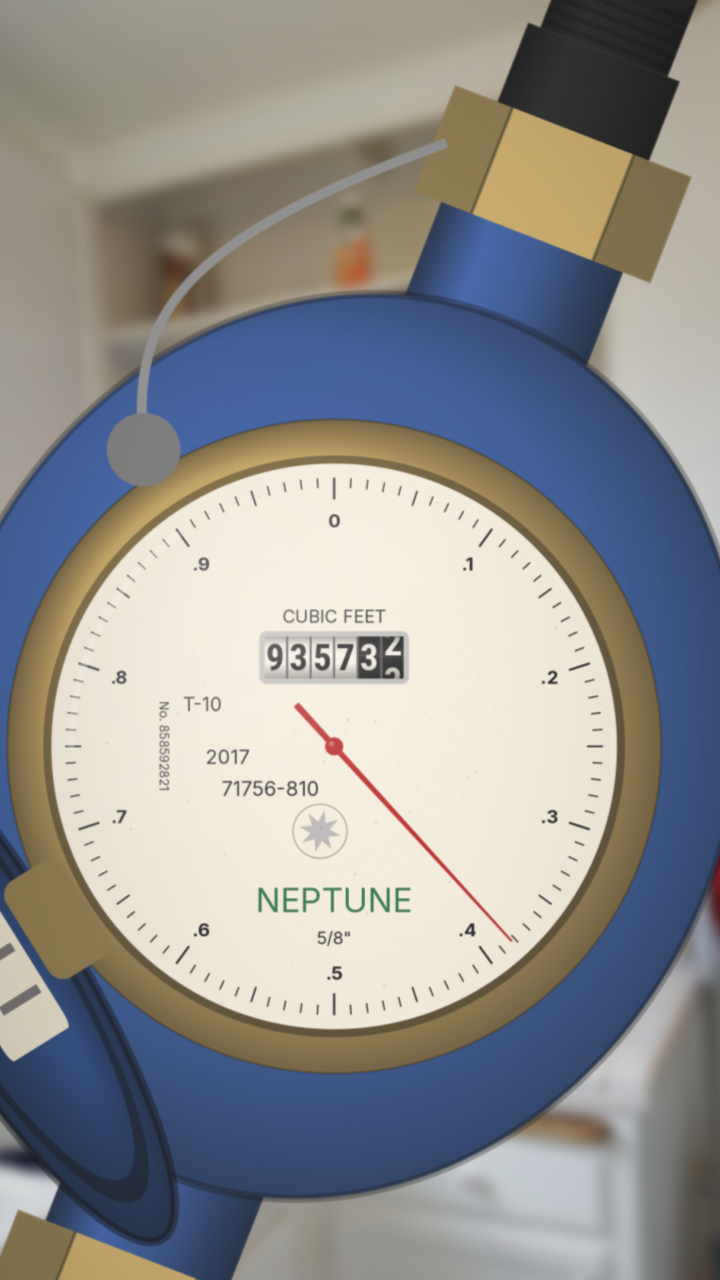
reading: value=935732.38 unit=ft³
